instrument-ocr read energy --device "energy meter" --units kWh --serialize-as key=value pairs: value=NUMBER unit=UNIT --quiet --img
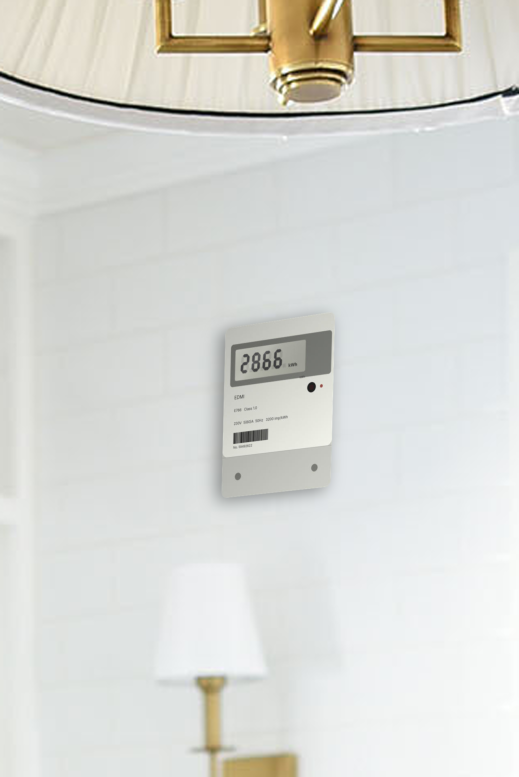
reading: value=2866 unit=kWh
